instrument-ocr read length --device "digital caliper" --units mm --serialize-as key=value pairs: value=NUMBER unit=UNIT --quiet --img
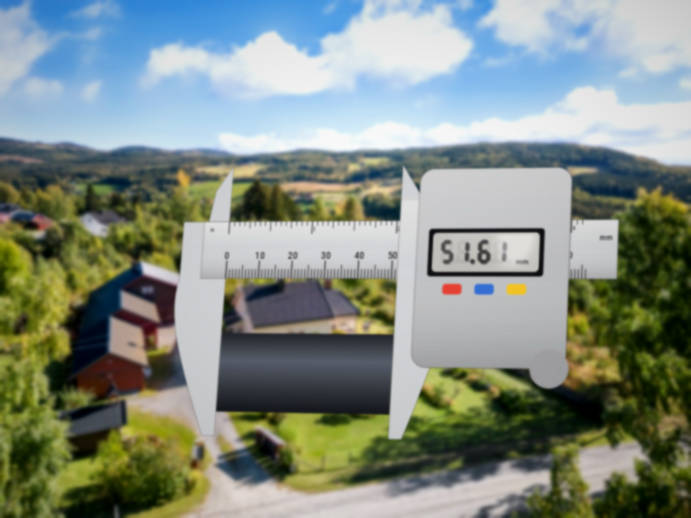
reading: value=51.61 unit=mm
